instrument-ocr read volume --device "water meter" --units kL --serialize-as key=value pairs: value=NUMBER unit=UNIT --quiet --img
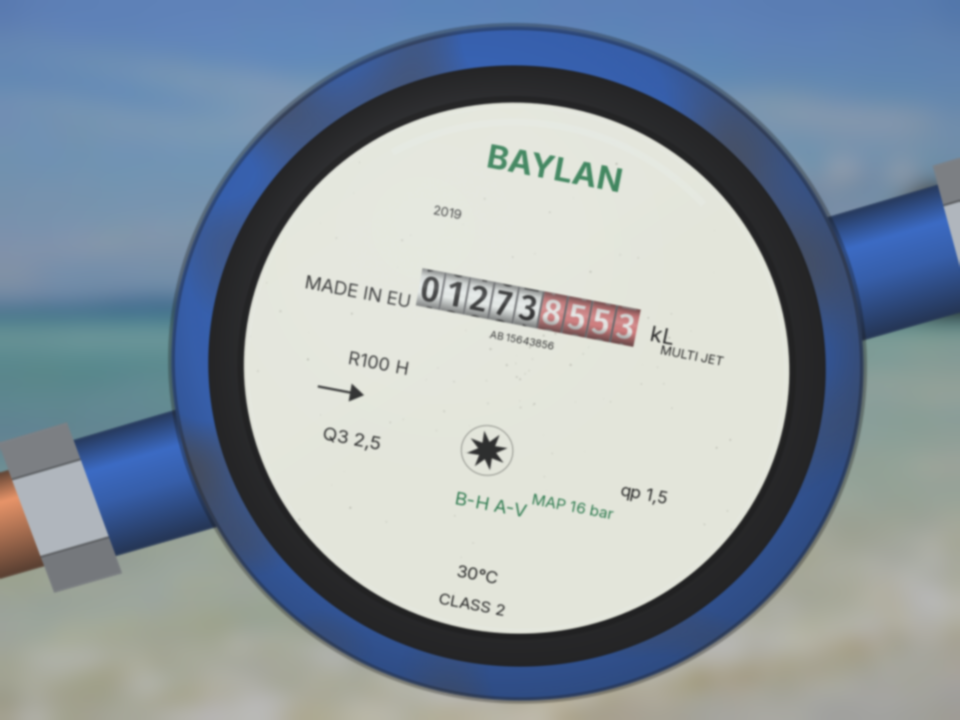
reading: value=1273.8553 unit=kL
